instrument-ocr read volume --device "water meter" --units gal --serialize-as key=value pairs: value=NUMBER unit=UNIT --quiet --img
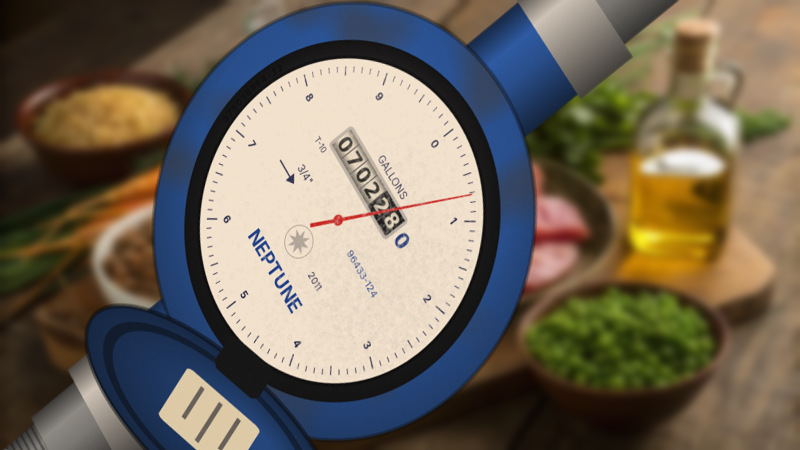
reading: value=702280.7 unit=gal
